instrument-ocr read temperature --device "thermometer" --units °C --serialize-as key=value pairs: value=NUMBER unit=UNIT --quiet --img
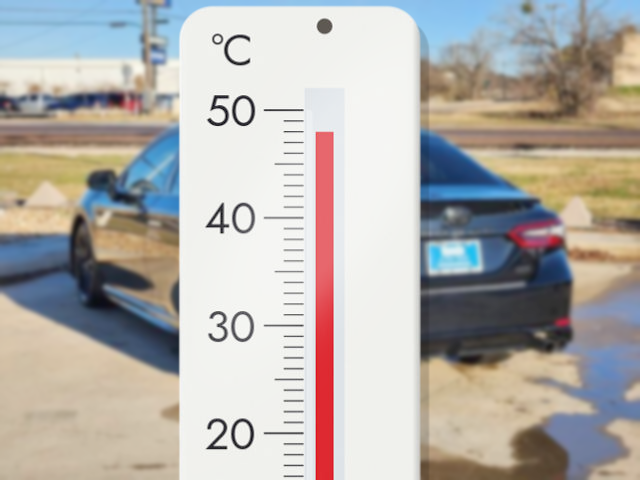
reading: value=48 unit=°C
